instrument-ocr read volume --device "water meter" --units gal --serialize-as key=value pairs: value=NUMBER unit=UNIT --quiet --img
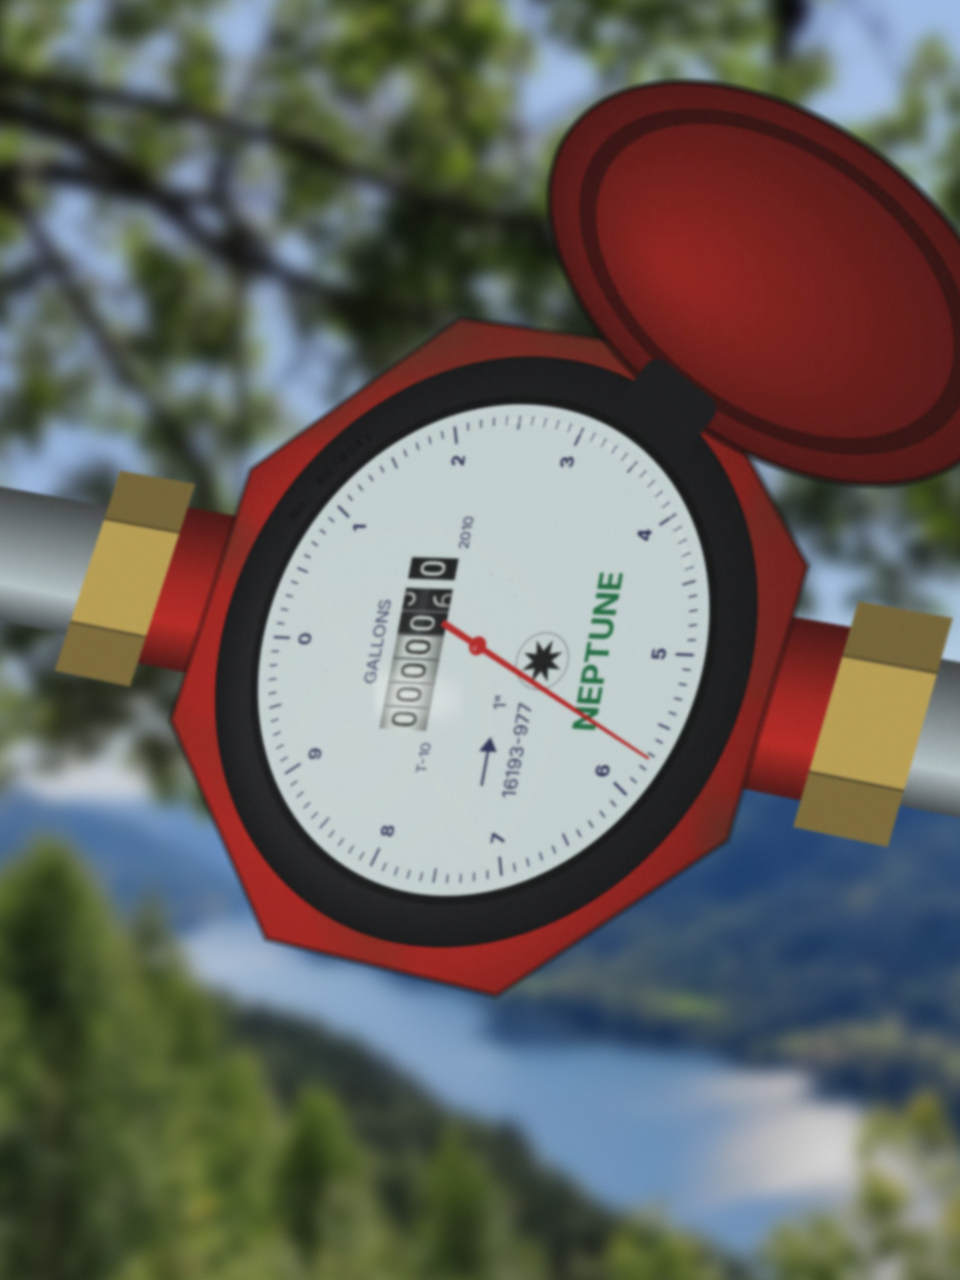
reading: value=55.7 unit=gal
